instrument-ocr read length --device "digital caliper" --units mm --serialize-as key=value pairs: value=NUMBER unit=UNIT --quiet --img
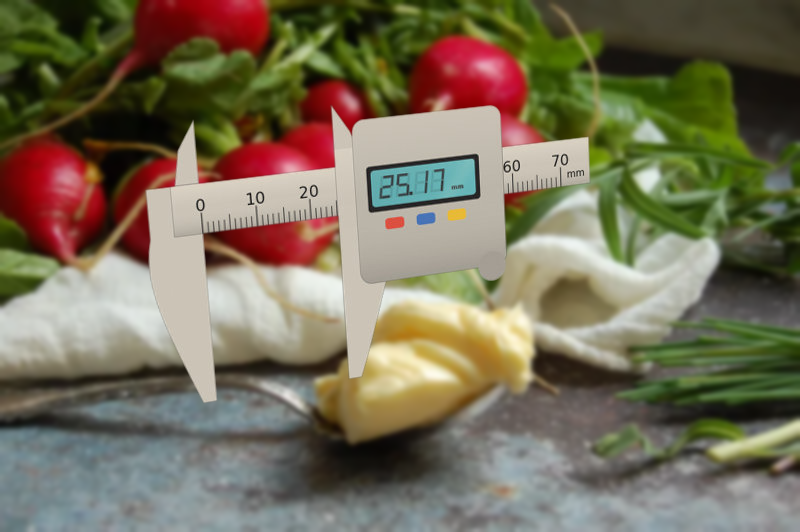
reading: value=25.17 unit=mm
